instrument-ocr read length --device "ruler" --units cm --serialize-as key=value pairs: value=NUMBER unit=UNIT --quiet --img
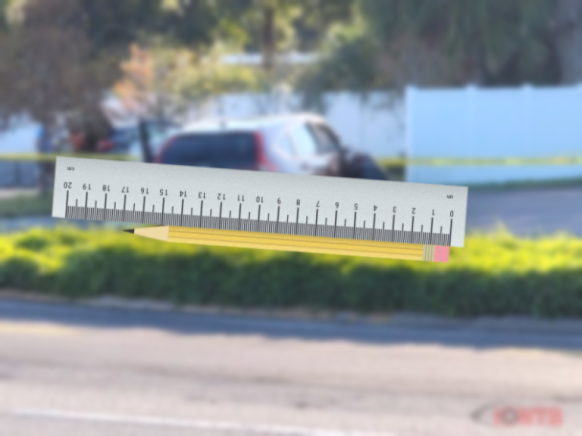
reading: value=17 unit=cm
